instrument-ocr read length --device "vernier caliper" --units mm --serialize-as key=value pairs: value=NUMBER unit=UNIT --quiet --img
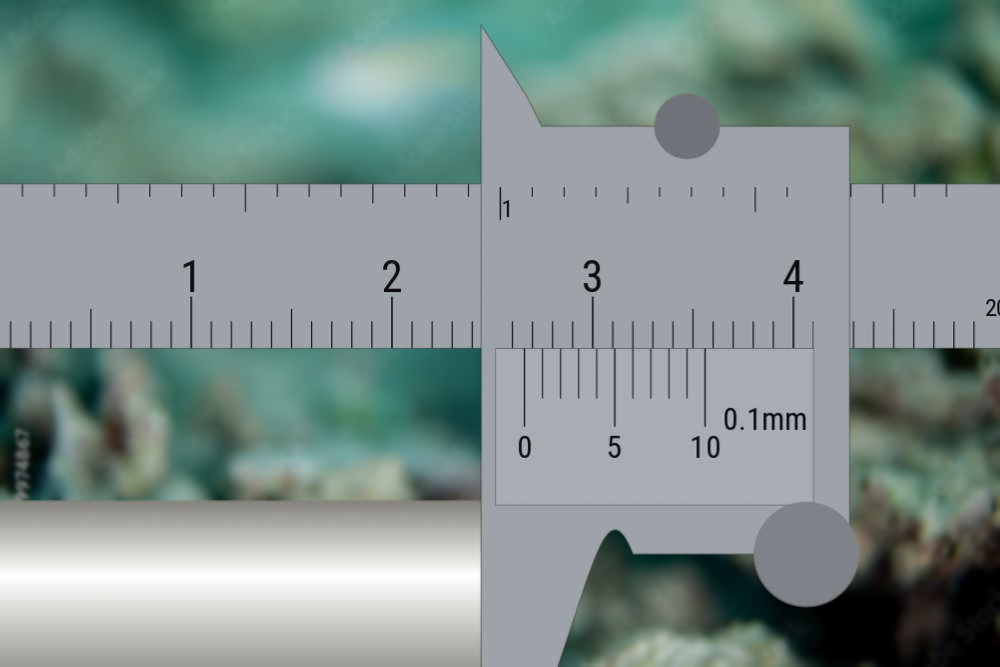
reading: value=26.6 unit=mm
